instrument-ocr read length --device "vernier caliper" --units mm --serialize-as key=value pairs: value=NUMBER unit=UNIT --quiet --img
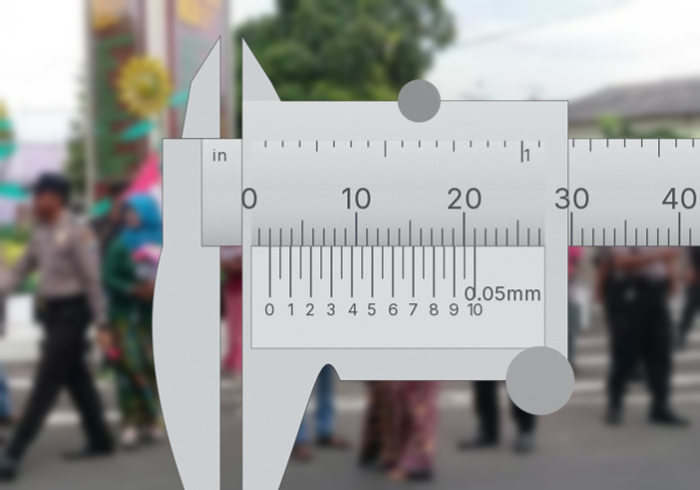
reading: value=2.0 unit=mm
